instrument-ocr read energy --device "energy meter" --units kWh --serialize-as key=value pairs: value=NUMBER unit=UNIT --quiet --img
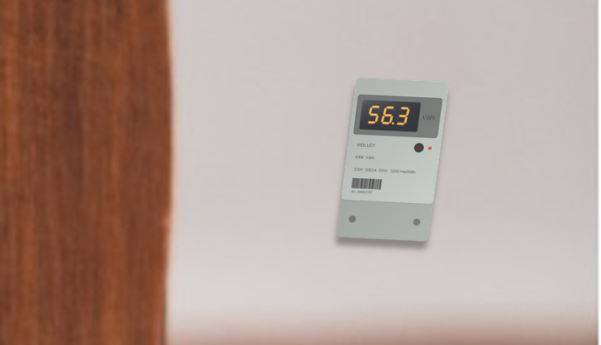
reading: value=56.3 unit=kWh
